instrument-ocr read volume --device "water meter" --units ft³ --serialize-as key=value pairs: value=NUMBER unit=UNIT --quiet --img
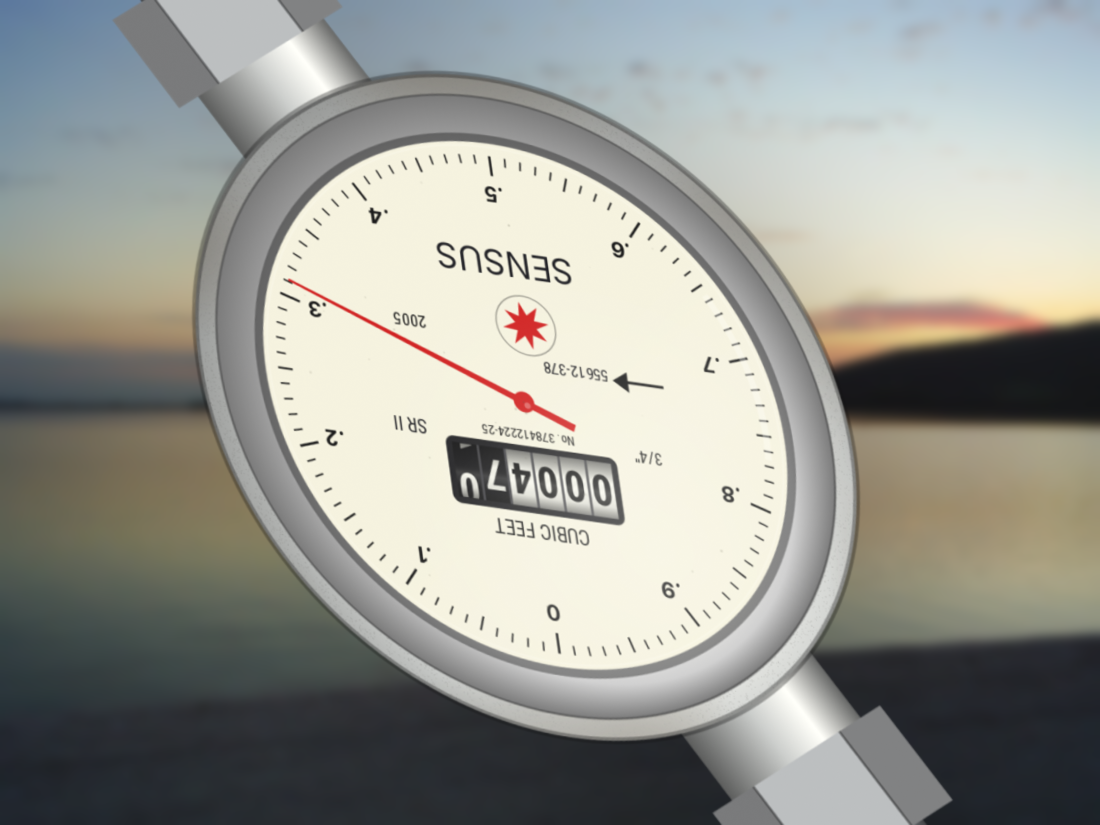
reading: value=470.31 unit=ft³
